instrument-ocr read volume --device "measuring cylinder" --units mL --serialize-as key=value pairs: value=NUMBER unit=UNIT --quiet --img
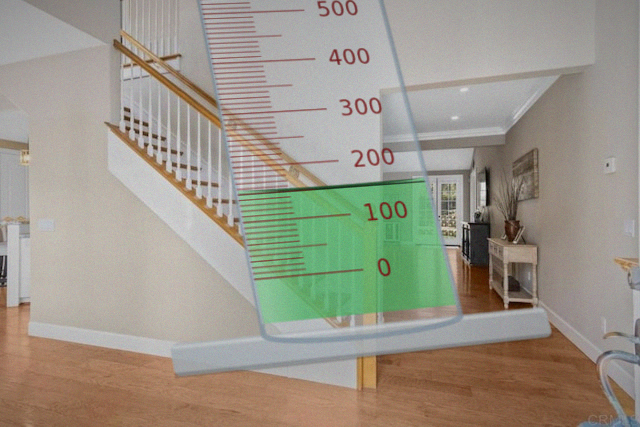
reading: value=150 unit=mL
